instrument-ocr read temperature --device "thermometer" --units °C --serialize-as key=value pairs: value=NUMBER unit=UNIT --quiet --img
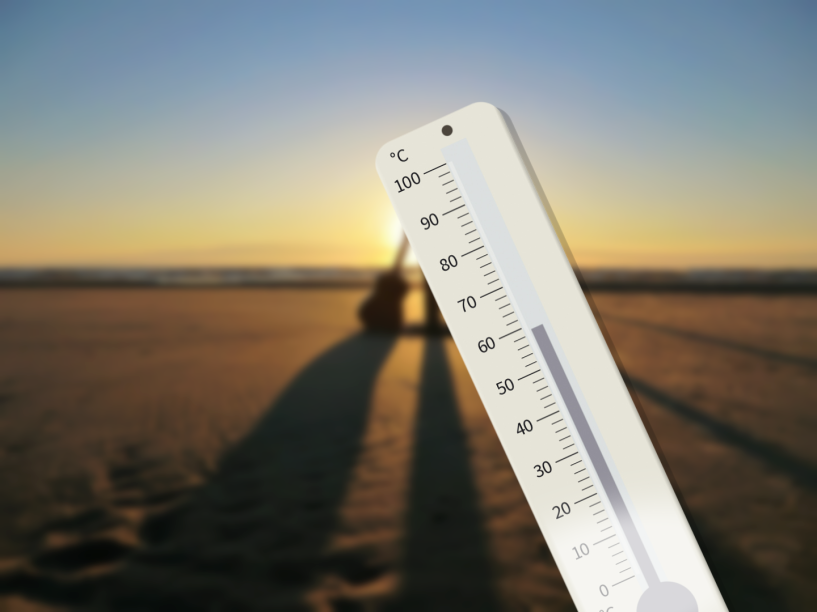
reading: value=59 unit=°C
